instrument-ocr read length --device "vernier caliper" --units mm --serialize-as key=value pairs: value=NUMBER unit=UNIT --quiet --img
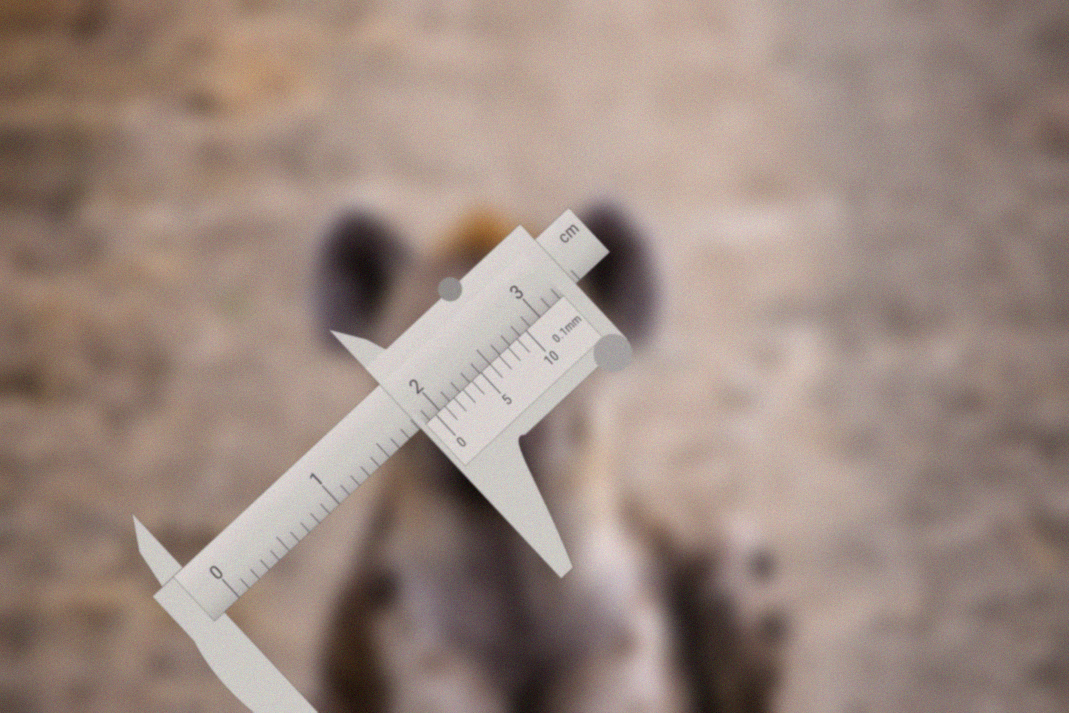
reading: value=19.6 unit=mm
